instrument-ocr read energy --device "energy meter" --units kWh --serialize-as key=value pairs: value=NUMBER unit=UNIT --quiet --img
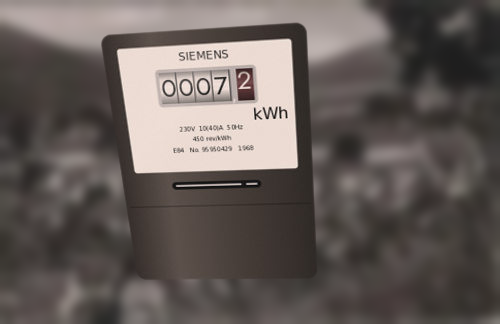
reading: value=7.2 unit=kWh
